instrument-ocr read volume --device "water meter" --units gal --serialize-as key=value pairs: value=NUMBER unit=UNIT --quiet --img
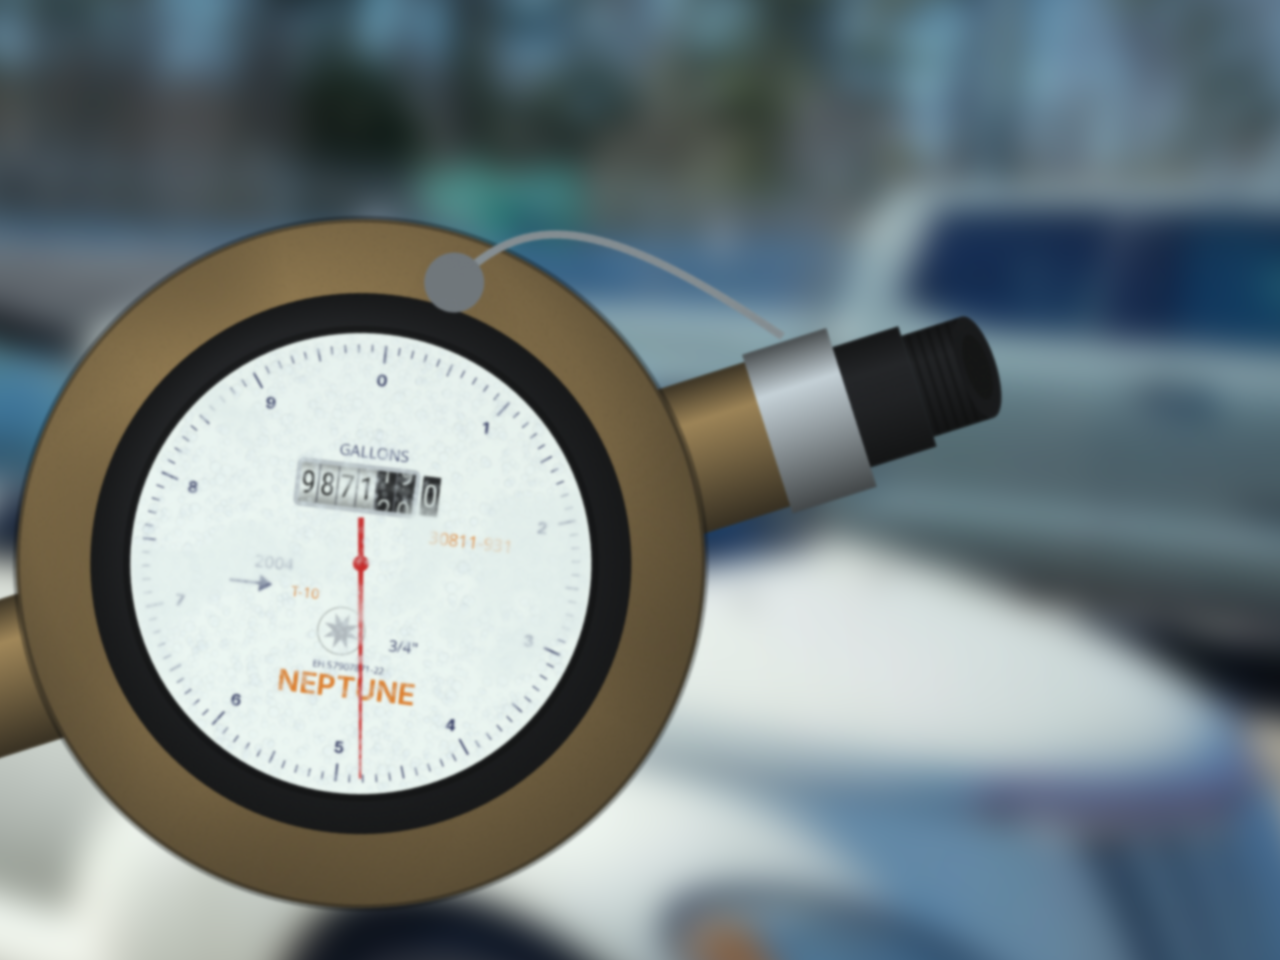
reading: value=9871194.8 unit=gal
